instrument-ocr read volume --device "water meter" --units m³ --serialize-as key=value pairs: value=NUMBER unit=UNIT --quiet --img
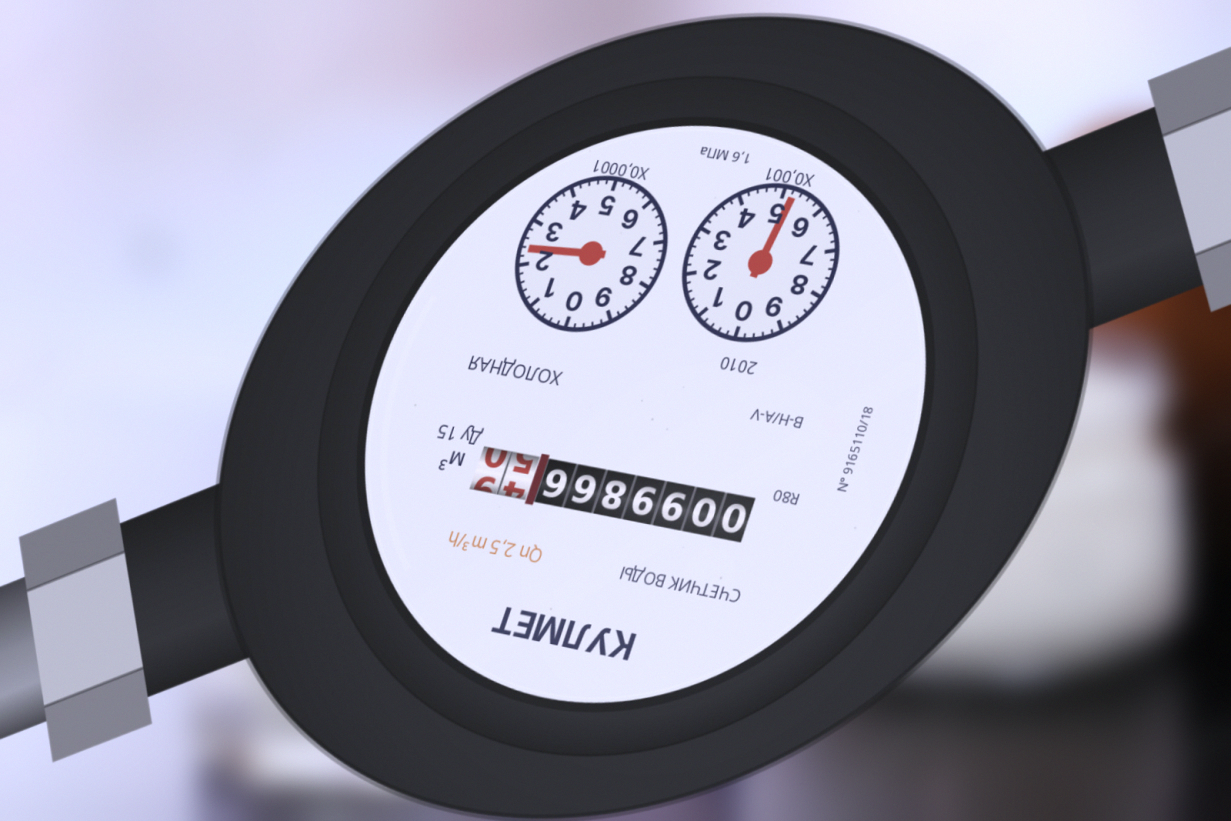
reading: value=99866.4952 unit=m³
